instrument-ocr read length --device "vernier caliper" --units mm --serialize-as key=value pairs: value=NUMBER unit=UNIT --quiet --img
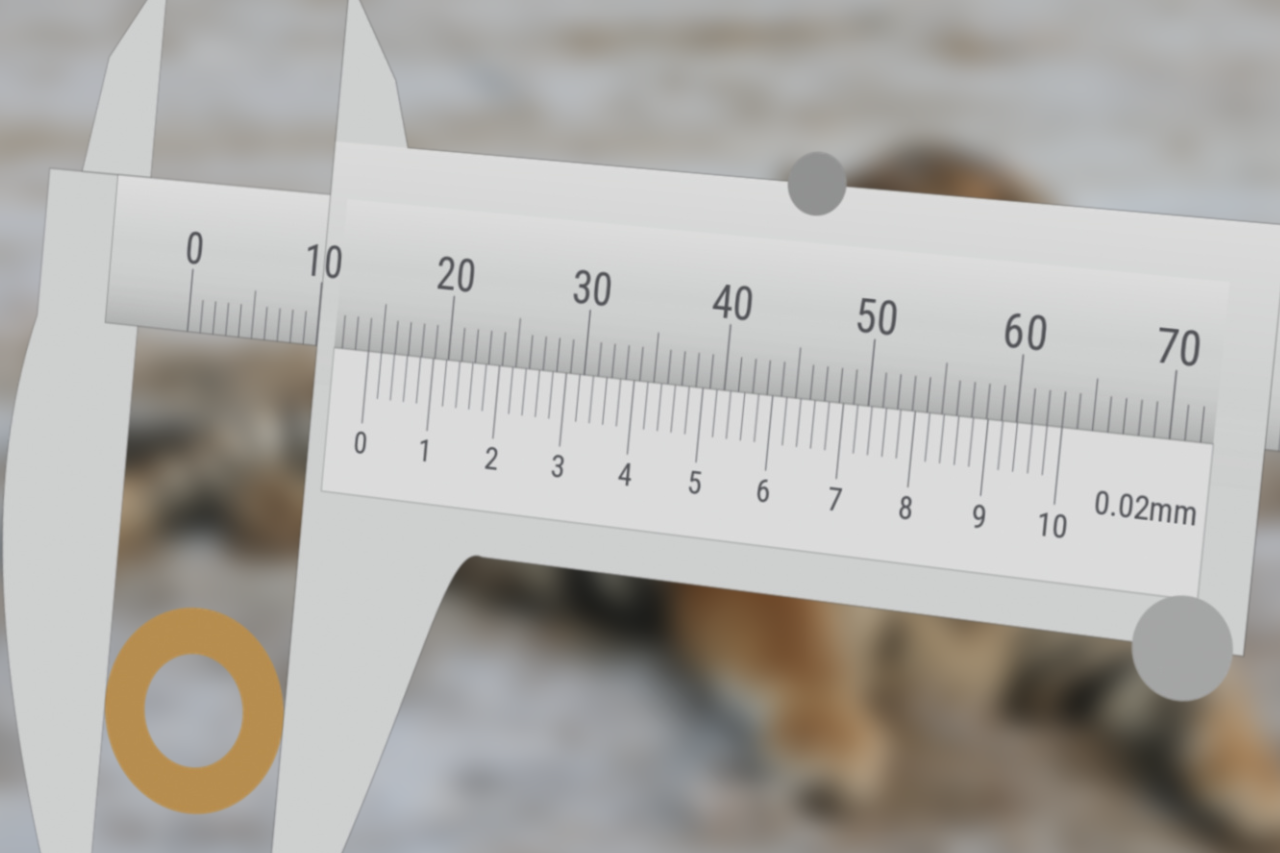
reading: value=14.0 unit=mm
